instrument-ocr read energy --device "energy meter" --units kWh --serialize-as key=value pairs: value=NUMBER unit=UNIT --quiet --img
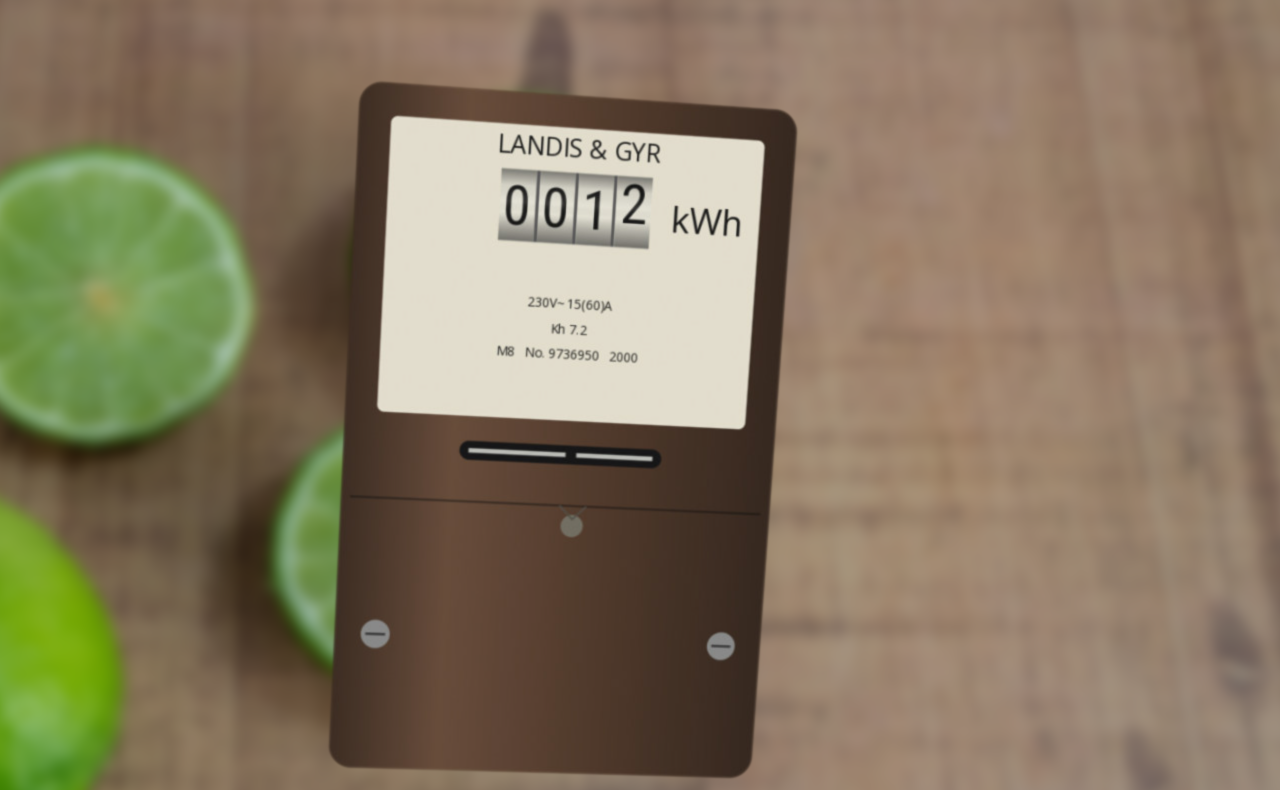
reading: value=12 unit=kWh
